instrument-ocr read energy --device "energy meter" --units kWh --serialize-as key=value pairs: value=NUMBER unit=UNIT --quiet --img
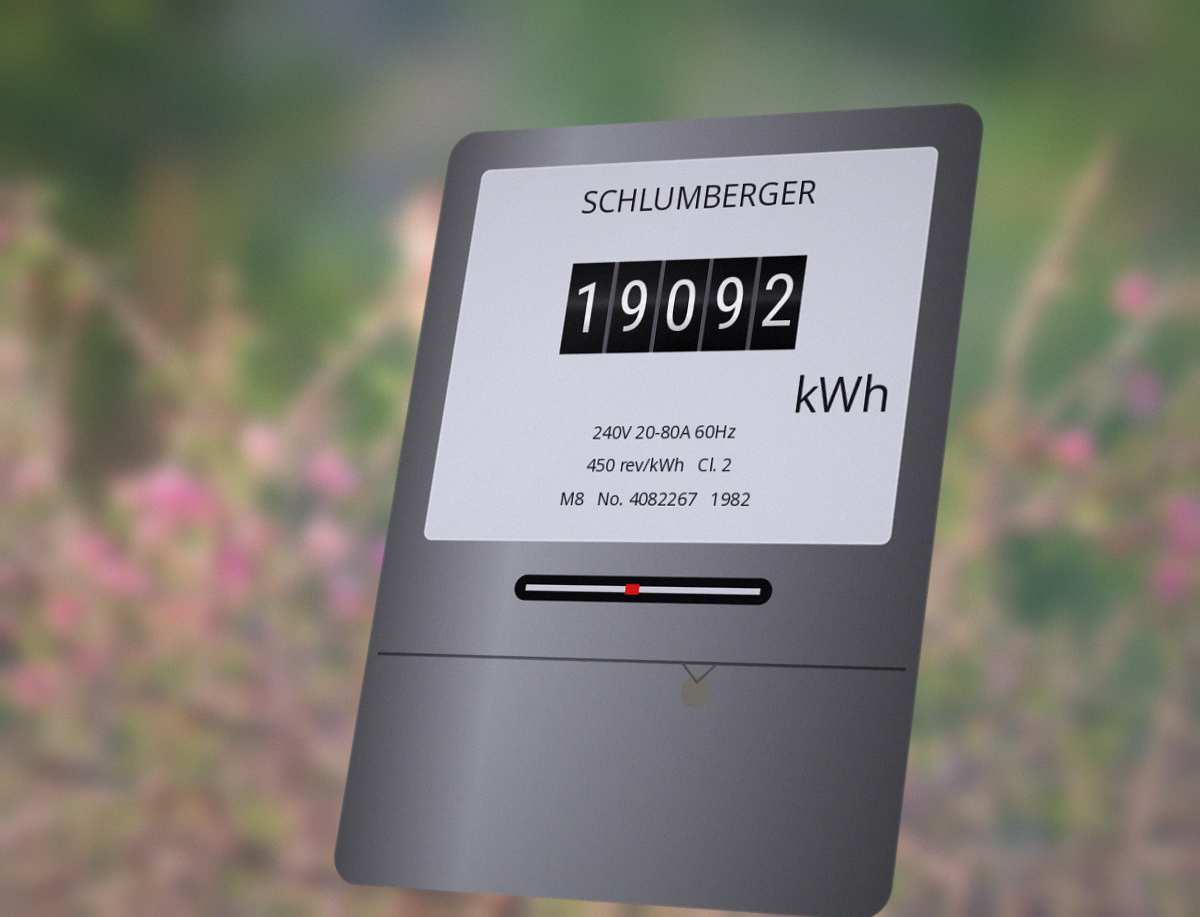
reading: value=19092 unit=kWh
